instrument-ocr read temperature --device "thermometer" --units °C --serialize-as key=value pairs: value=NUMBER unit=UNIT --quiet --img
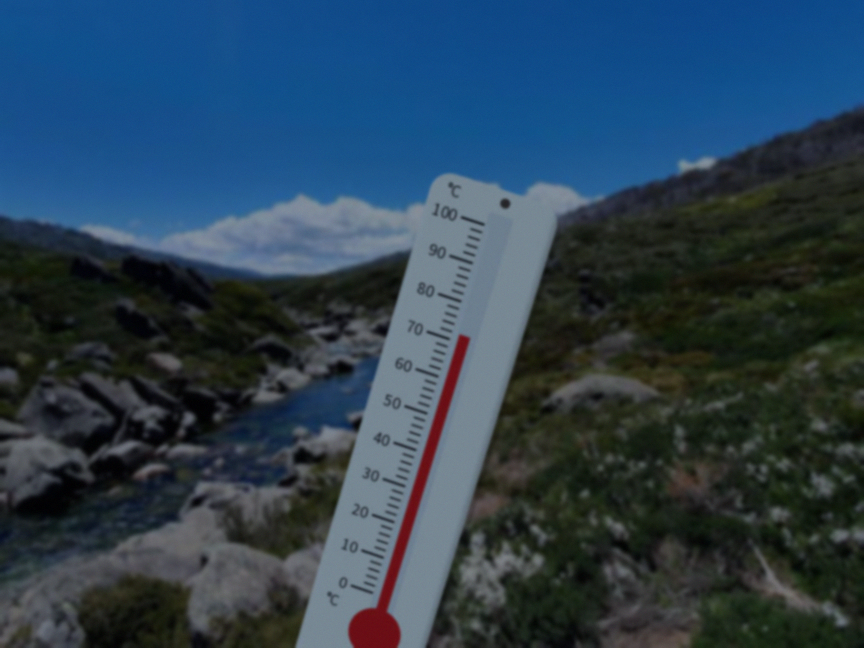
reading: value=72 unit=°C
